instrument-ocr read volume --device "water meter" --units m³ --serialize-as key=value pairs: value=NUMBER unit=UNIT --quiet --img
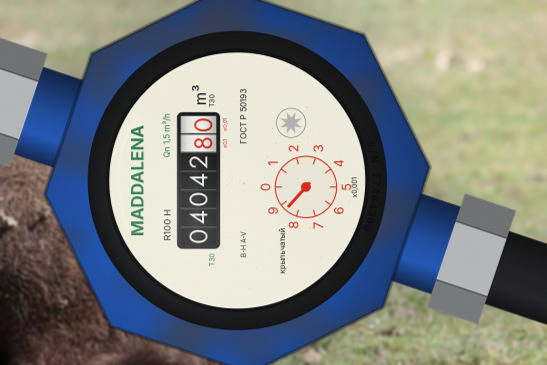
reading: value=4042.798 unit=m³
